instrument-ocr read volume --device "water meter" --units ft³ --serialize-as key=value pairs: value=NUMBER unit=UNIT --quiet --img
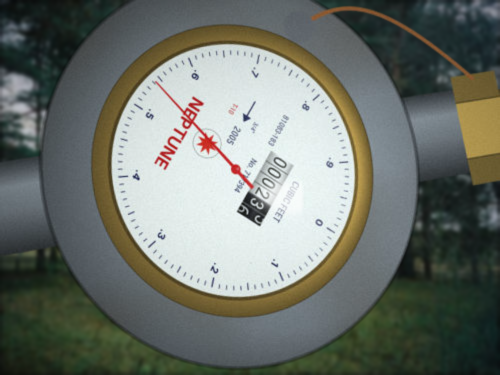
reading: value=235.54 unit=ft³
